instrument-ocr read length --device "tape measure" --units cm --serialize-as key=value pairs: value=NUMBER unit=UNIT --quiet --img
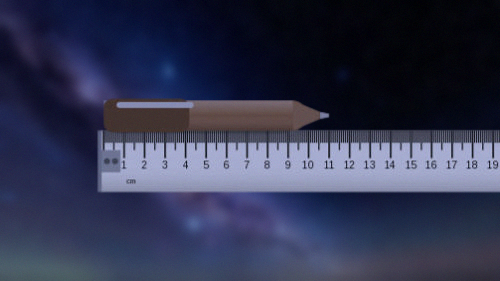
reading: value=11 unit=cm
